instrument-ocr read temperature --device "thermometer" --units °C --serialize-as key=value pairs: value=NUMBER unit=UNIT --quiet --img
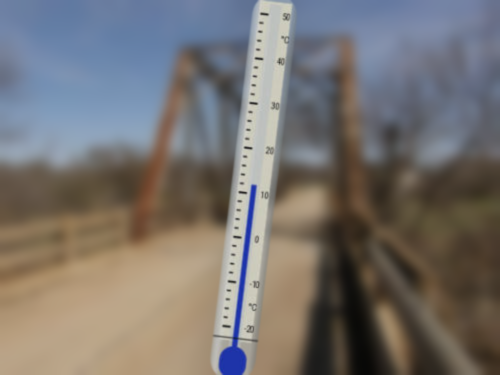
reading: value=12 unit=°C
